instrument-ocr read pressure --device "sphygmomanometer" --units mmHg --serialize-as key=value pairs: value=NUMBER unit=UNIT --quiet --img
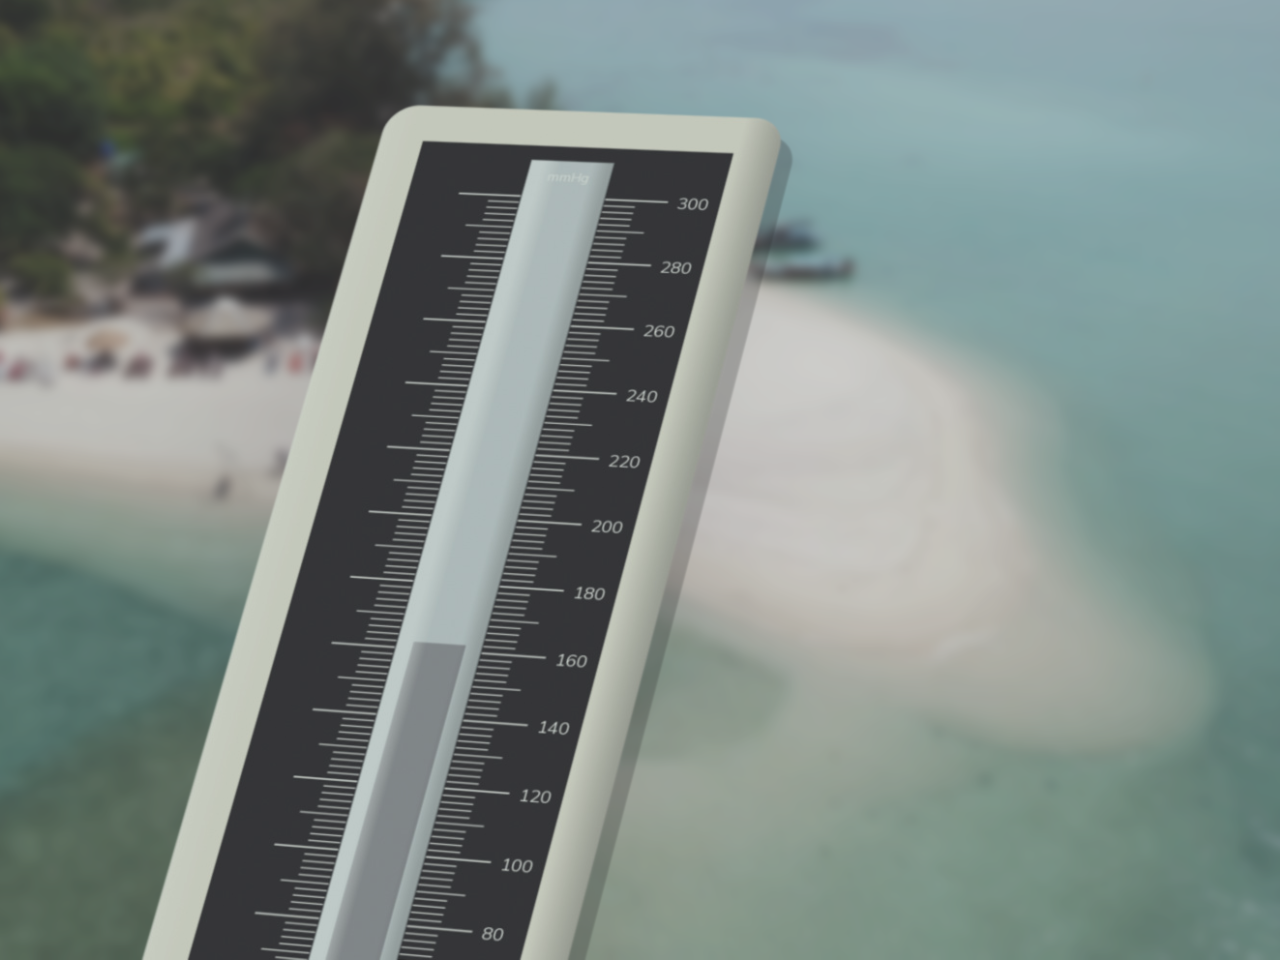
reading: value=162 unit=mmHg
